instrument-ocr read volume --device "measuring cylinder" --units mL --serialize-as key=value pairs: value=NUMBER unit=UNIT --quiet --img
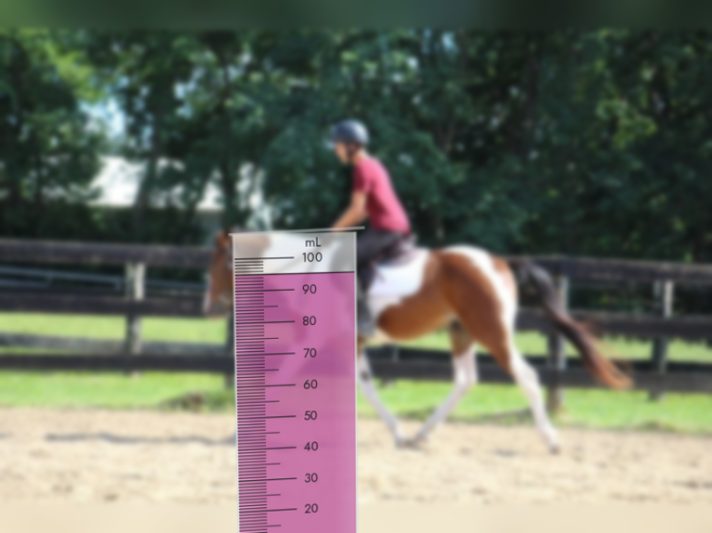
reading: value=95 unit=mL
